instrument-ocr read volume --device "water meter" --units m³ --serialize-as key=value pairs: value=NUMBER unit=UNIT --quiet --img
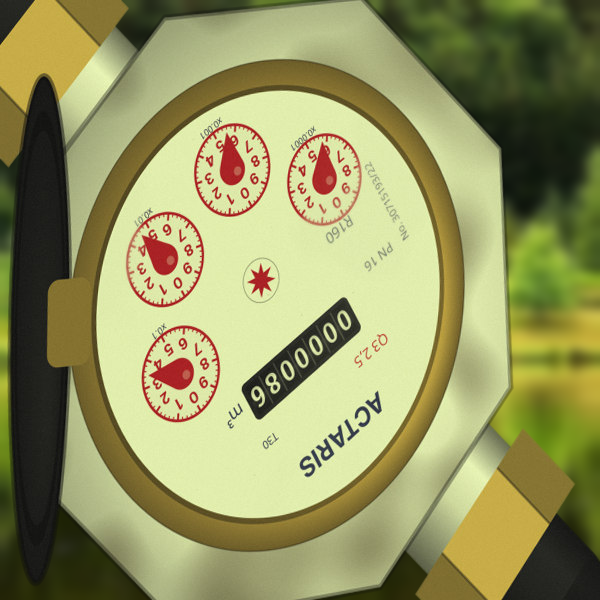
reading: value=86.3455 unit=m³
